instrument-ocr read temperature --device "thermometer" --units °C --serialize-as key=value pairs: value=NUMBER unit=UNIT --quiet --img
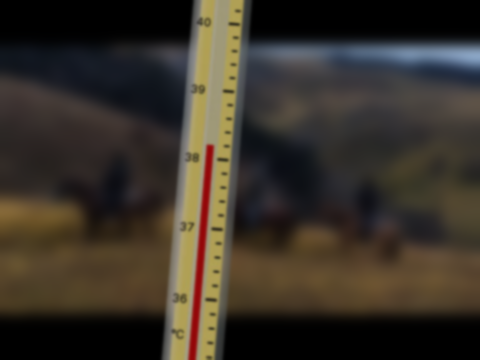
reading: value=38.2 unit=°C
